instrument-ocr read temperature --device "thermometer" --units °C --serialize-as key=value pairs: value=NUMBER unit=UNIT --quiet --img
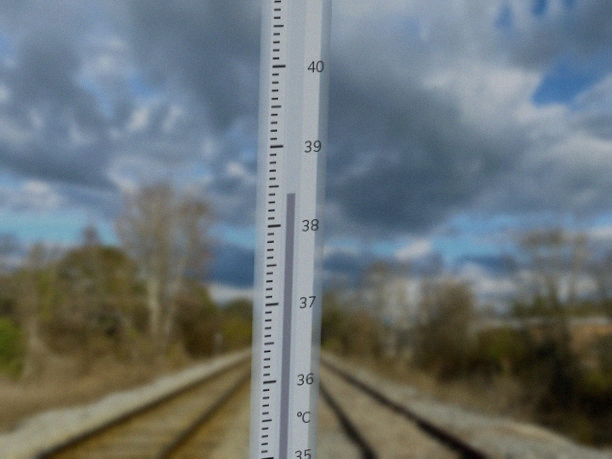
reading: value=38.4 unit=°C
